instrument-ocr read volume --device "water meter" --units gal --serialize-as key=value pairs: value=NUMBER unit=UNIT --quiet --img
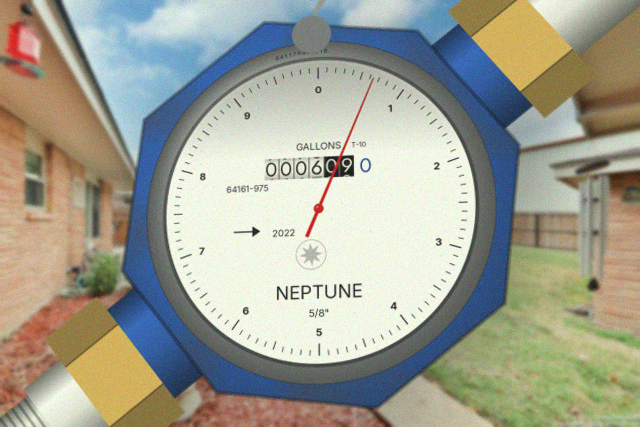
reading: value=6090.6 unit=gal
